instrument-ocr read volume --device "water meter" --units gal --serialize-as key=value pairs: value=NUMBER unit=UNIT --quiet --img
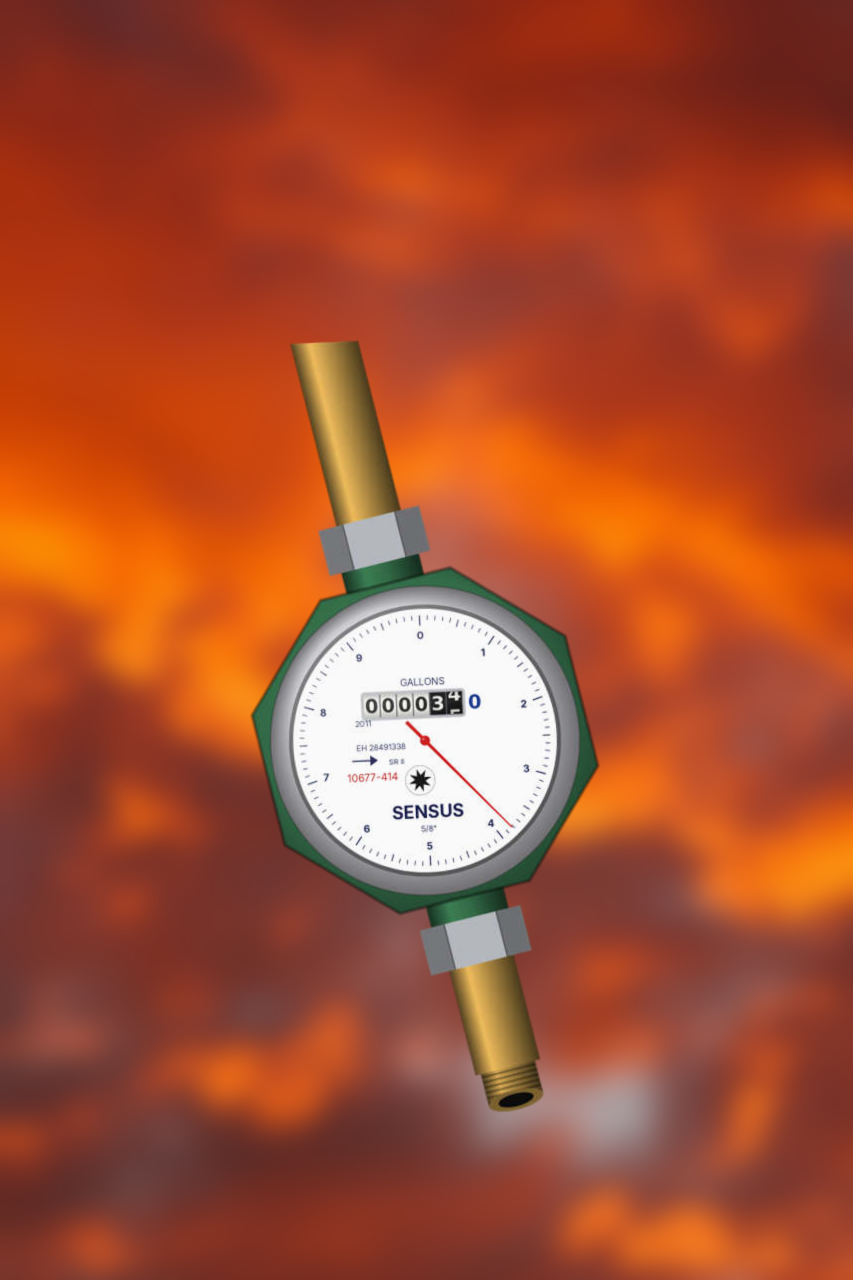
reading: value=343.8 unit=gal
